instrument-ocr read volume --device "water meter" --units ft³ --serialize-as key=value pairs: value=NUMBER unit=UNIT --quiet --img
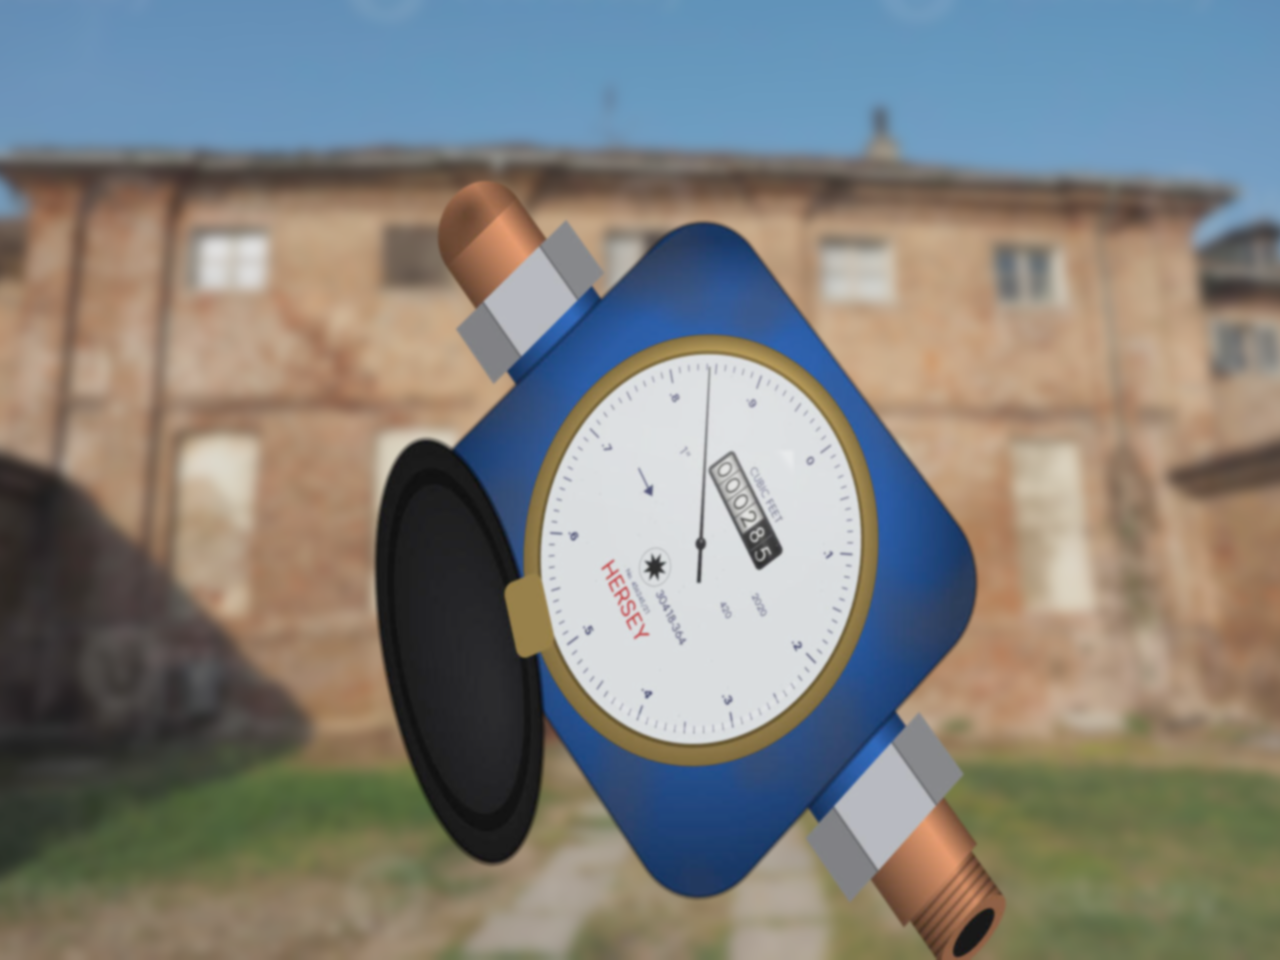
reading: value=284.84 unit=ft³
